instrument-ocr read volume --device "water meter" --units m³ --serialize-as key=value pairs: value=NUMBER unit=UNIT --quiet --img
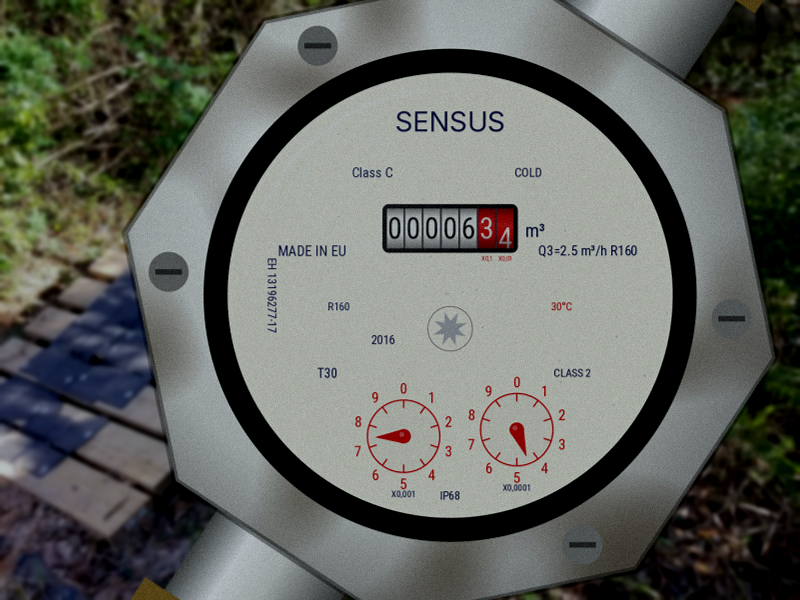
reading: value=6.3374 unit=m³
